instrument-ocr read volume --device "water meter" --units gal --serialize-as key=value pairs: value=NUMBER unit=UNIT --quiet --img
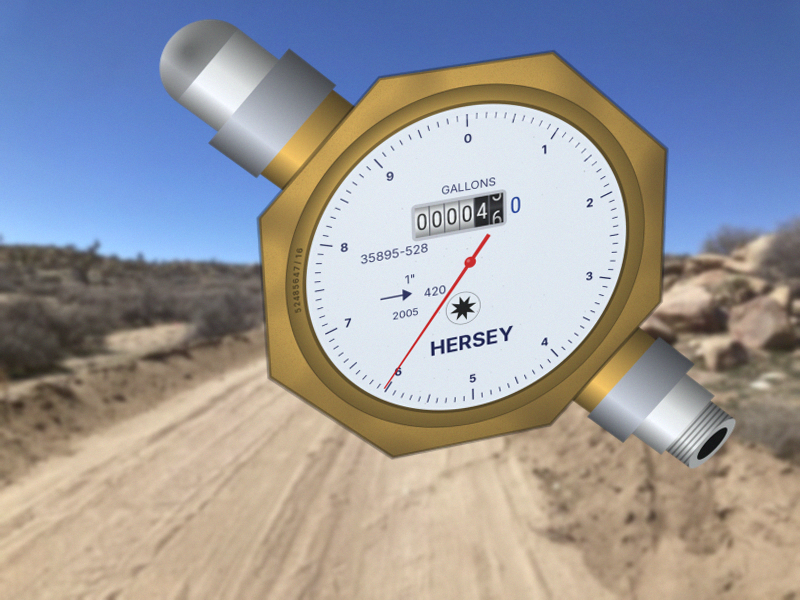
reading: value=456.0 unit=gal
